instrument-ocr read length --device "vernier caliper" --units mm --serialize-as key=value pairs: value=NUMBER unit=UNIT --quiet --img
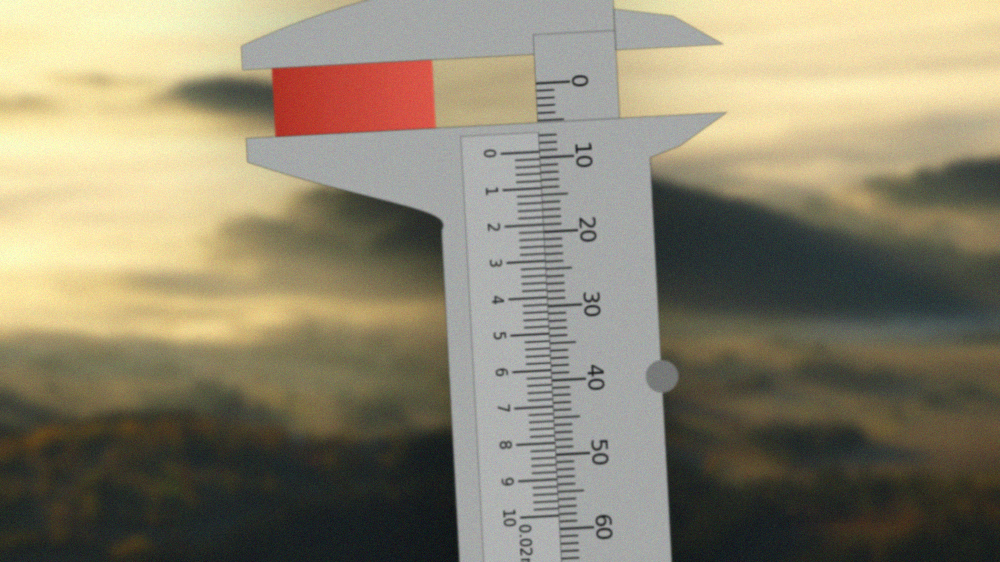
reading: value=9.2 unit=mm
